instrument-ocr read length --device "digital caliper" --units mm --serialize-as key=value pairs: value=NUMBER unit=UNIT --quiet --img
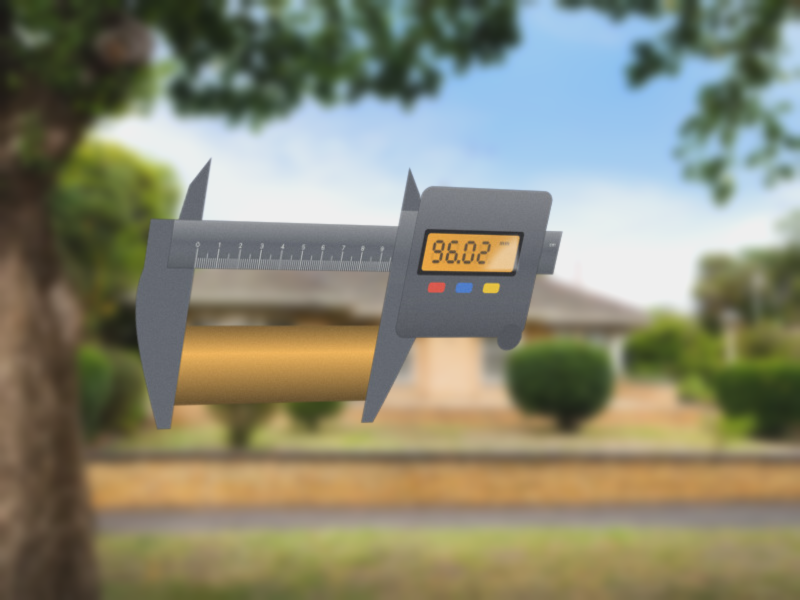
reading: value=96.02 unit=mm
